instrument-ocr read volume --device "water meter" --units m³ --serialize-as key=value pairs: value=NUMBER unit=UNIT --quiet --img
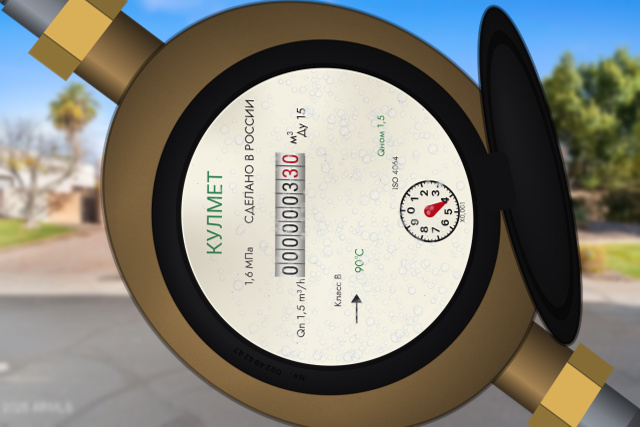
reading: value=3.304 unit=m³
